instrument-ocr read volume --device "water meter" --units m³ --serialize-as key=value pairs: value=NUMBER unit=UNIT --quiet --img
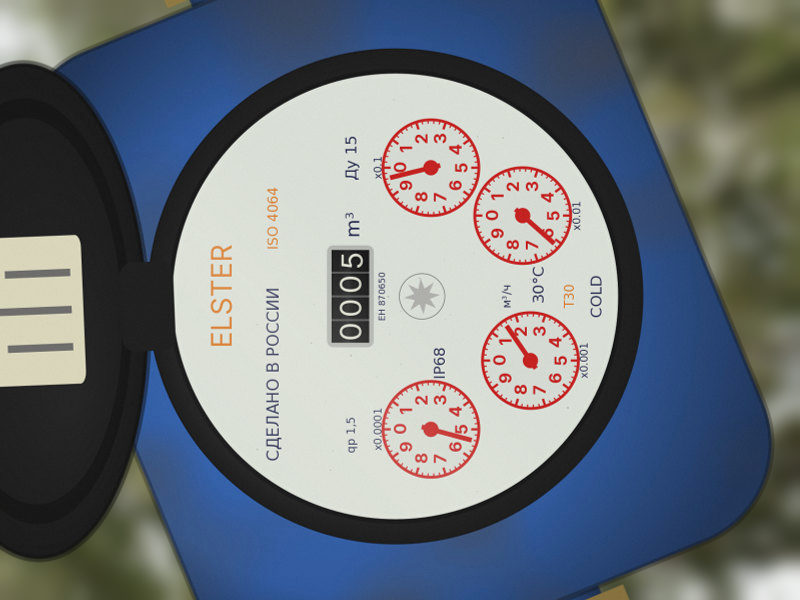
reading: value=4.9615 unit=m³
